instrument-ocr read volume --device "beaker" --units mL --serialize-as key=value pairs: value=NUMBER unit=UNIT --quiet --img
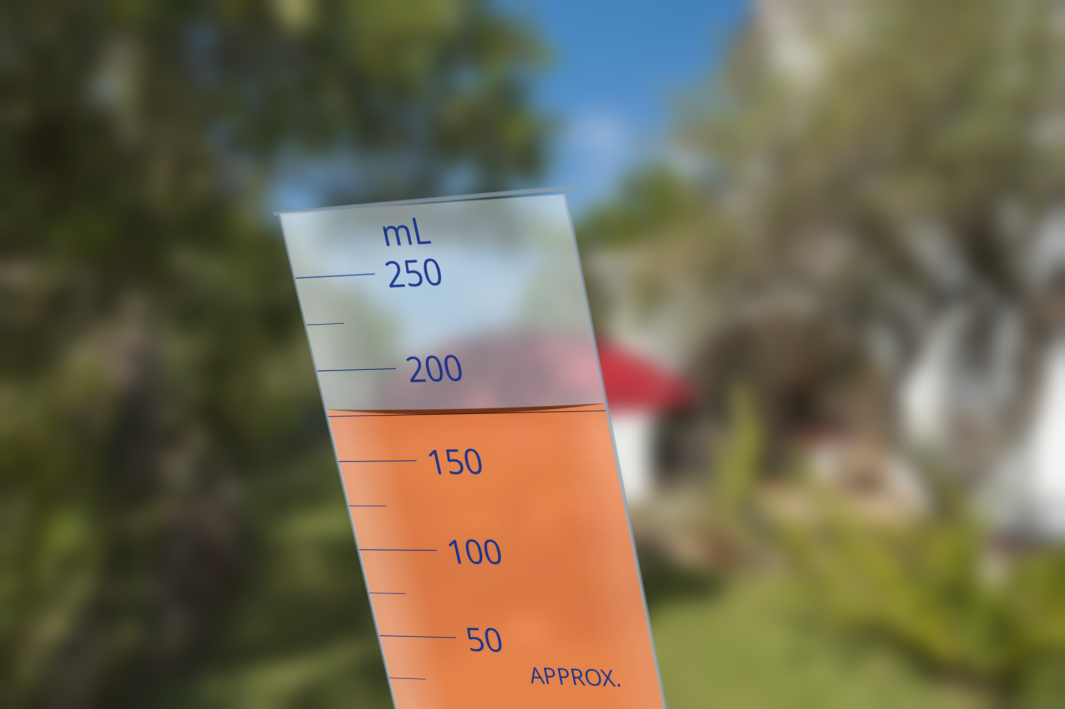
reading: value=175 unit=mL
